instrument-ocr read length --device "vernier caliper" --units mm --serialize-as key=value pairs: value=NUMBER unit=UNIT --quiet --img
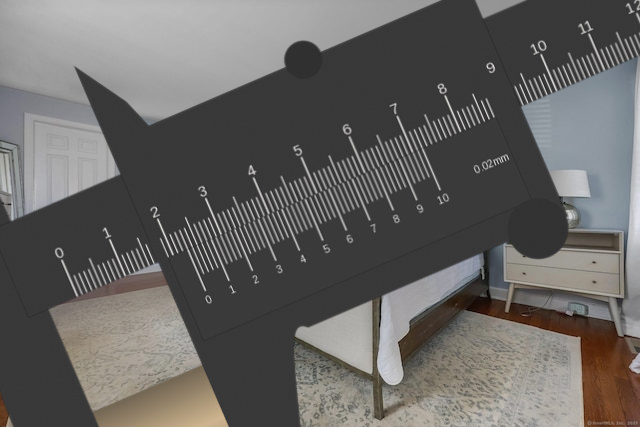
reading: value=23.0 unit=mm
